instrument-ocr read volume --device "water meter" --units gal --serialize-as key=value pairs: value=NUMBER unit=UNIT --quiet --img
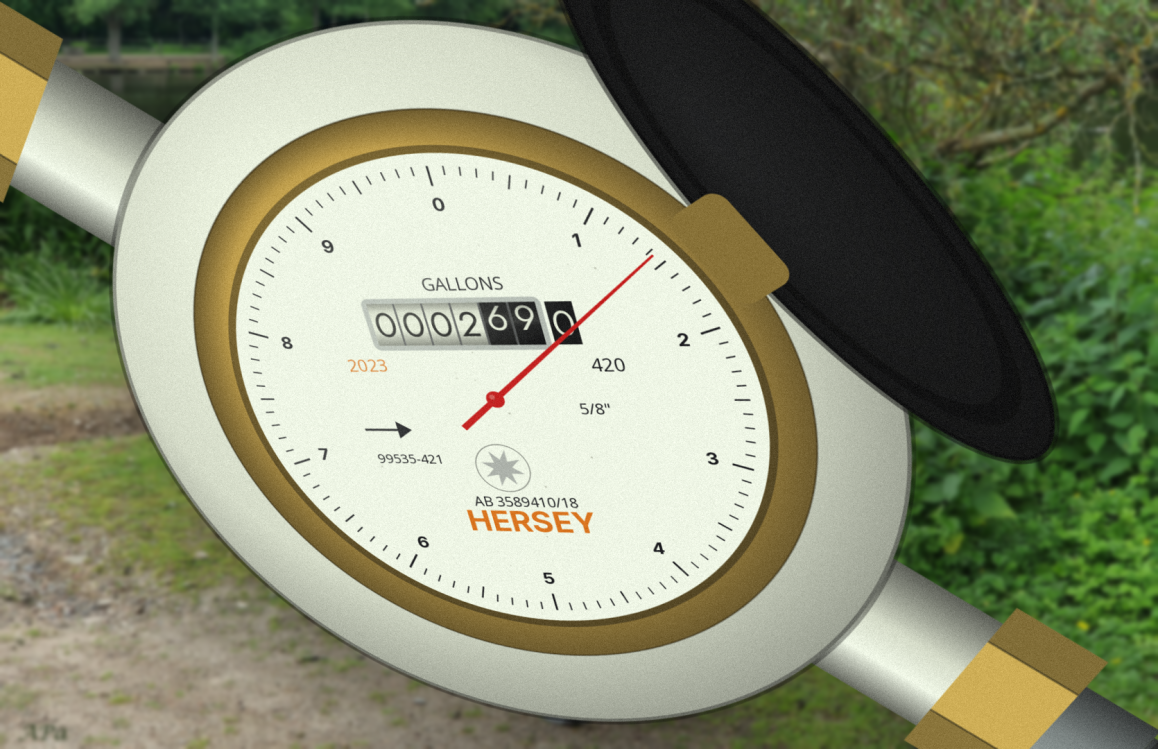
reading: value=2691.4 unit=gal
